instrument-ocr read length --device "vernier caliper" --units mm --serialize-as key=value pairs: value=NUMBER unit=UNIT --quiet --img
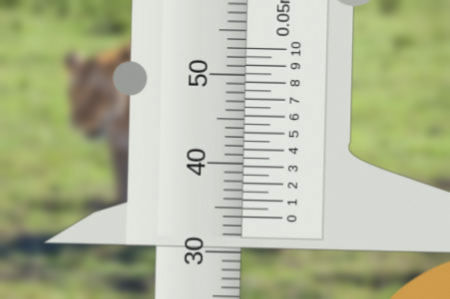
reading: value=34.0 unit=mm
